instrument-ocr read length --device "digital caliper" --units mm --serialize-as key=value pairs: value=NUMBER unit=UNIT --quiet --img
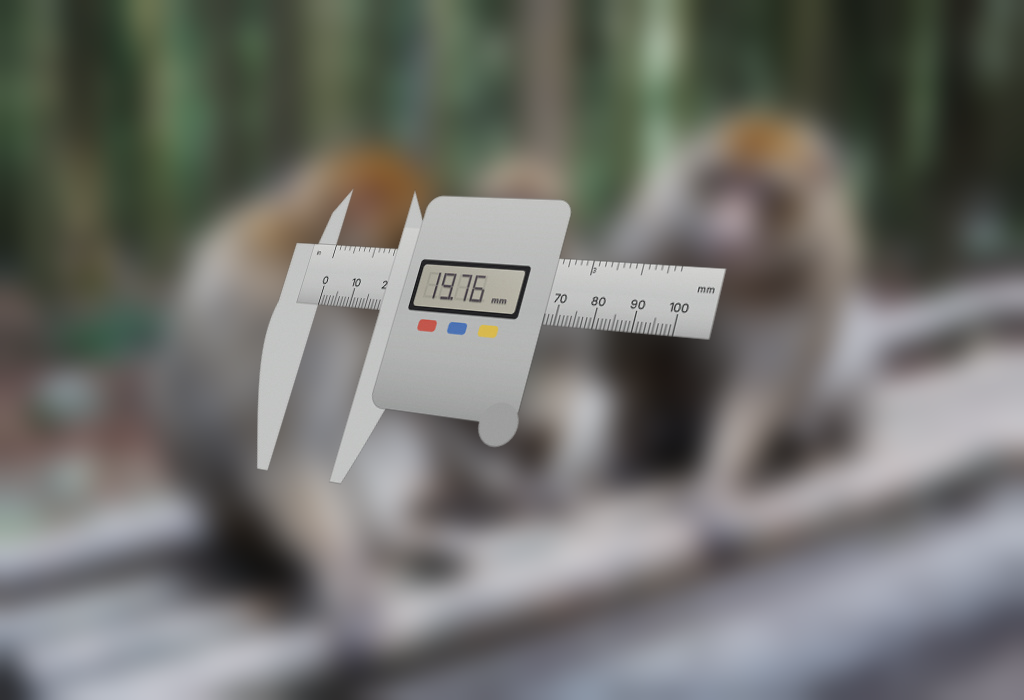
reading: value=19.76 unit=mm
